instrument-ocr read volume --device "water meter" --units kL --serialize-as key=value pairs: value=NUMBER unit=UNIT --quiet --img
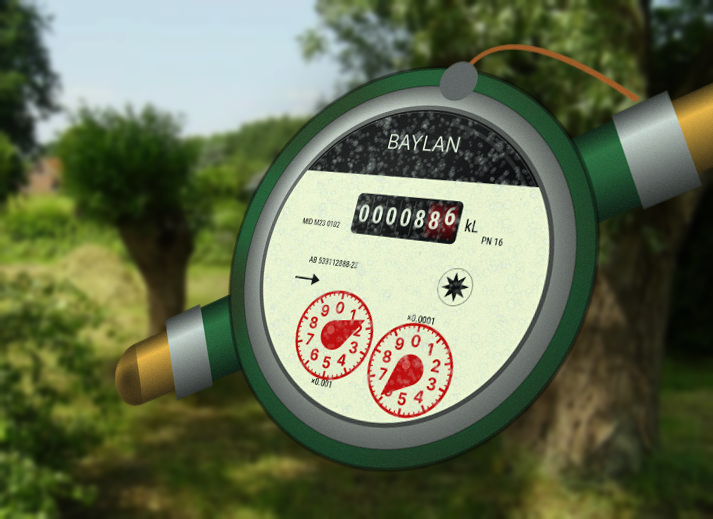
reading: value=8.8616 unit=kL
